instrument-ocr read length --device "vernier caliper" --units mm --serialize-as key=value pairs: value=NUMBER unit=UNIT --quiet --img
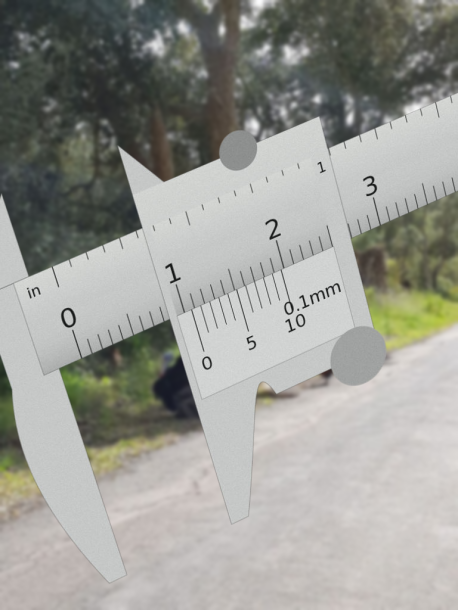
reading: value=10.7 unit=mm
